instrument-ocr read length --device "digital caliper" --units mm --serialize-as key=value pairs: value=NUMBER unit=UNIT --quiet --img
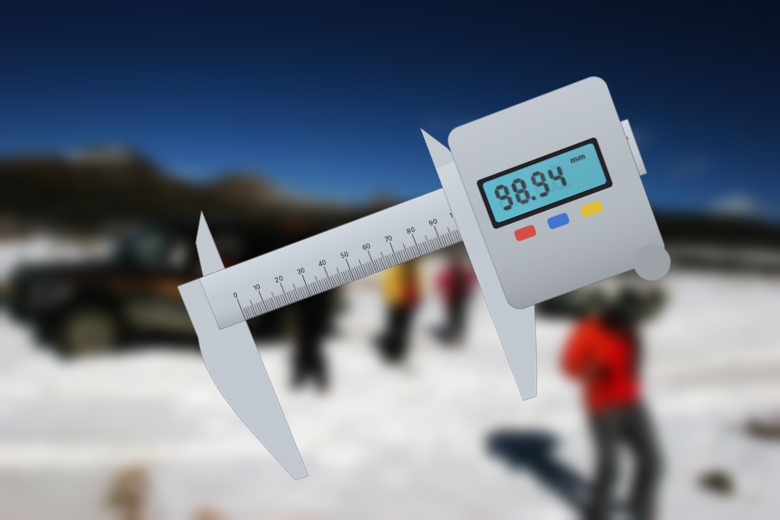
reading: value=98.94 unit=mm
